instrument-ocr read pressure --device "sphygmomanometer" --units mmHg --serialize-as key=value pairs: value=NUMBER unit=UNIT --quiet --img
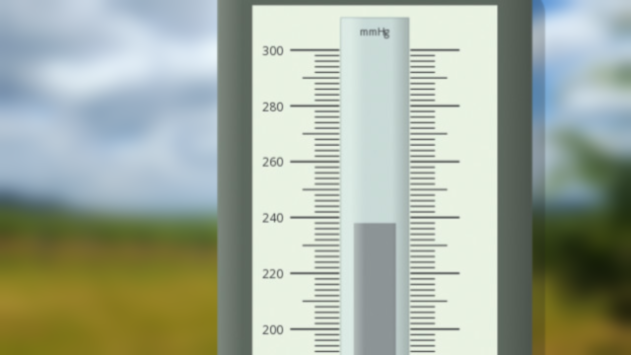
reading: value=238 unit=mmHg
